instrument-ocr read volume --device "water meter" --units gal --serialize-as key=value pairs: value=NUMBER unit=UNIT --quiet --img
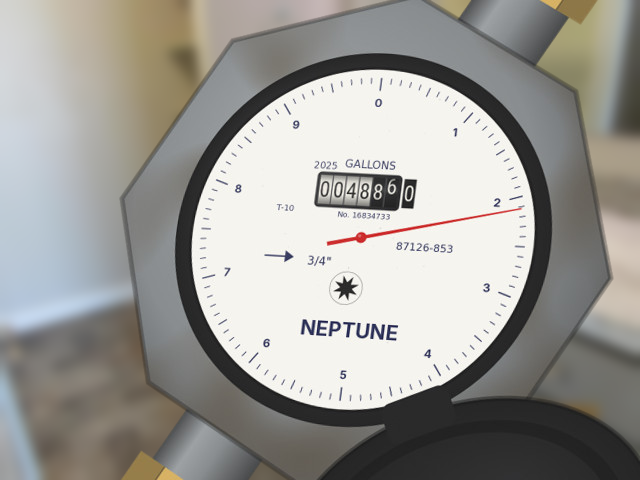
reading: value=48862.1 unit=gal
